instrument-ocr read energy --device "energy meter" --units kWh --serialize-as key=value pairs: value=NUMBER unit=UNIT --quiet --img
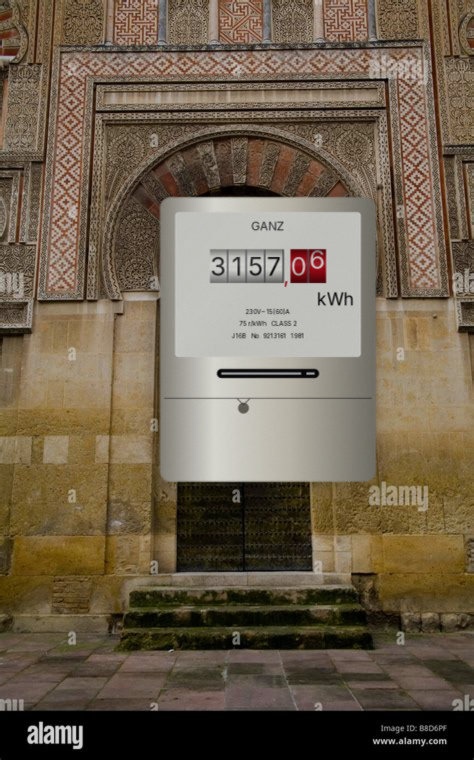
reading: value=3157.06 unit=kWh
